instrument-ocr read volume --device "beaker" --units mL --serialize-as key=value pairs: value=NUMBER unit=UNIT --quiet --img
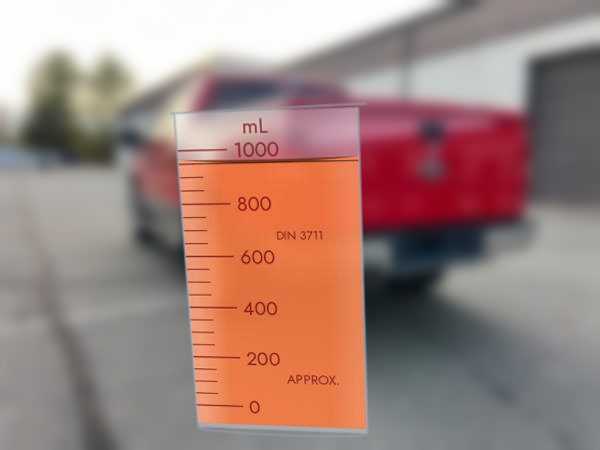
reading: value=950 unit=mL
